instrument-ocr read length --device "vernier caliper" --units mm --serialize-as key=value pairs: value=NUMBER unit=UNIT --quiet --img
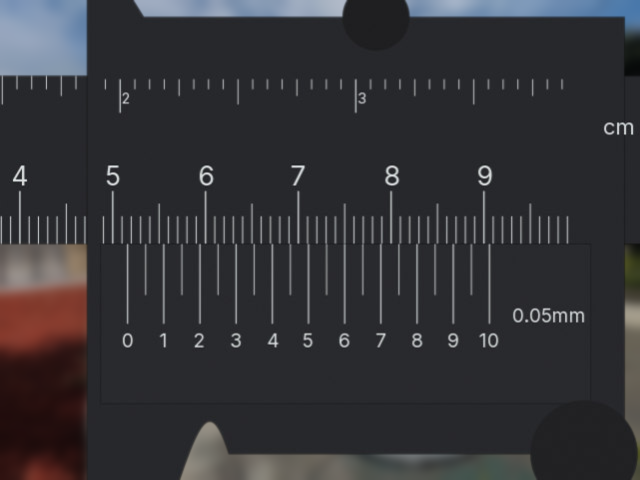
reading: value=51.6 unit=mm
